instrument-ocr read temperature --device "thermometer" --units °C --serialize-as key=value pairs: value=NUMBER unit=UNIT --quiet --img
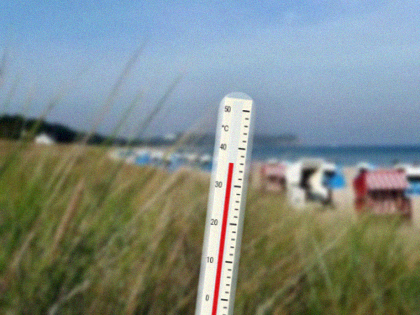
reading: value=36 unit=°C
